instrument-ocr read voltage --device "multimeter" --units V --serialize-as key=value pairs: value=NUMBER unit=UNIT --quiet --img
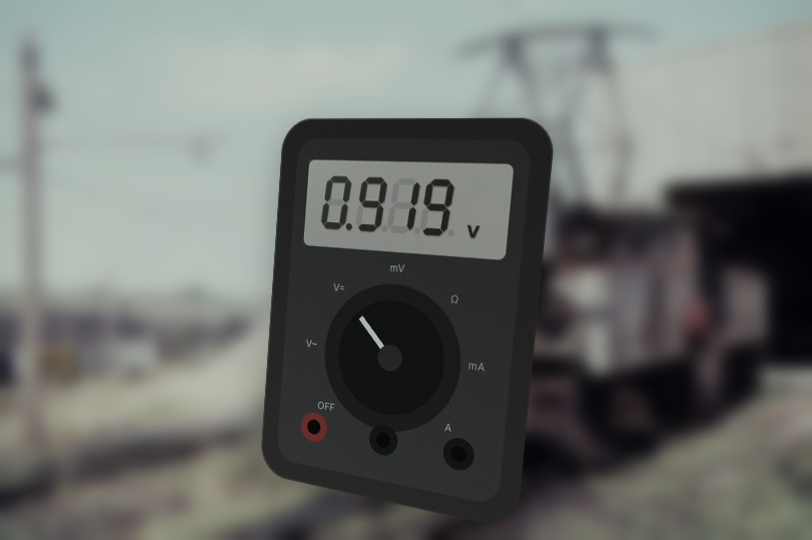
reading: value=0.919 unit=V
